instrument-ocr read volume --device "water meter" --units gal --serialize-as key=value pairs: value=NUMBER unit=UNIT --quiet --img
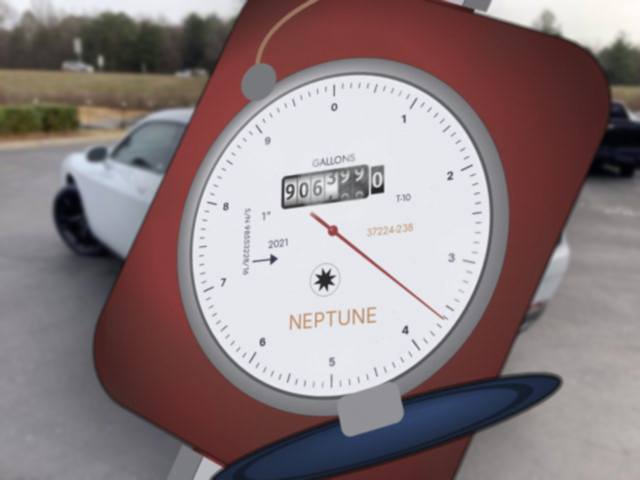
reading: value=9063993.6 unit=gal
